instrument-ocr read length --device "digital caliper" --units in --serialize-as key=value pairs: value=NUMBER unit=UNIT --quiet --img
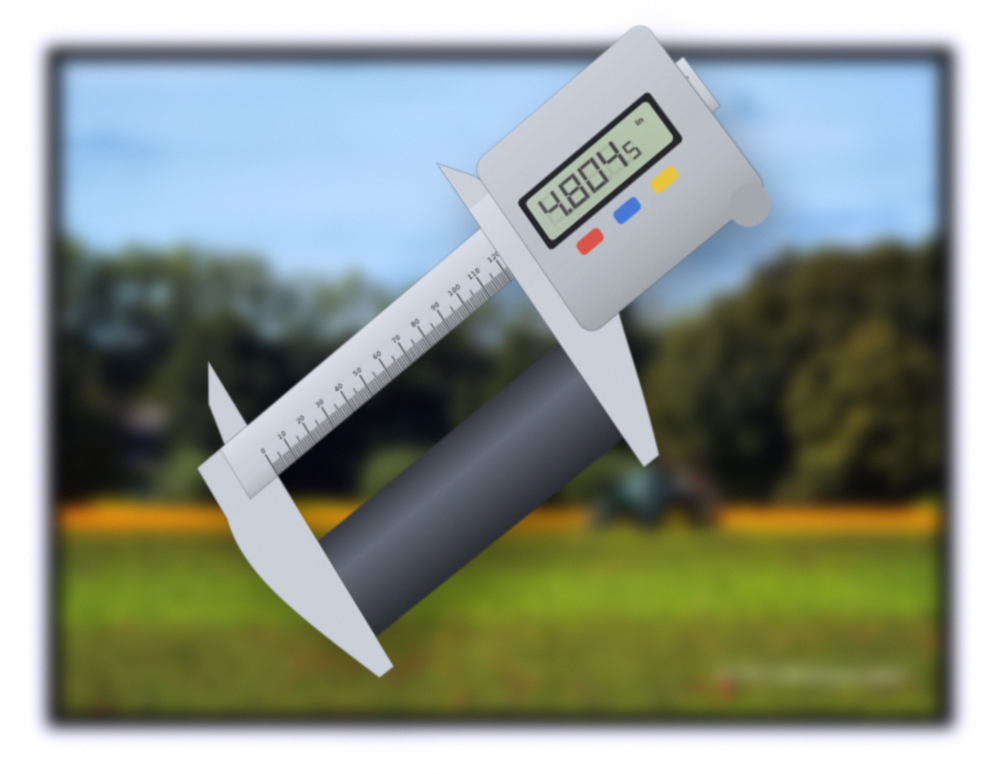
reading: value=4.8045 unit=in
